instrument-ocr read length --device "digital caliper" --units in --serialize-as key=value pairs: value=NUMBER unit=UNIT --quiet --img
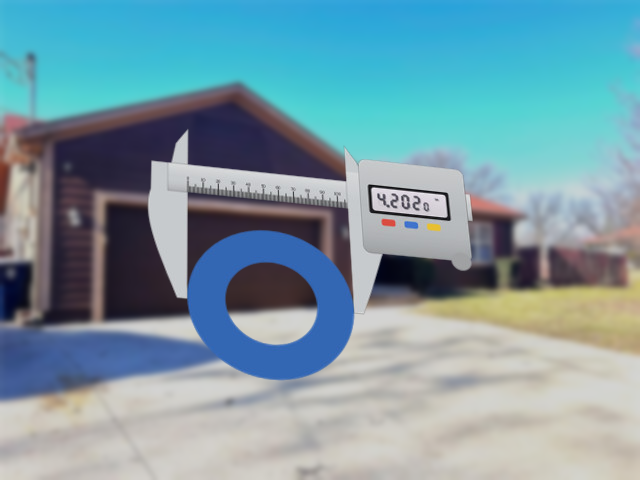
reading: value=4.2020 unit=in
